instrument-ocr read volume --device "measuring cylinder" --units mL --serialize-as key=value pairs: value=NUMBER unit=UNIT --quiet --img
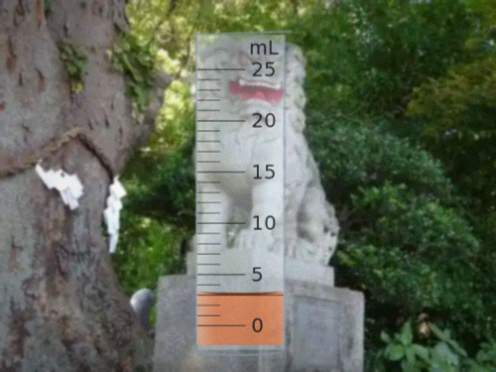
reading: value=3 unit=mL
